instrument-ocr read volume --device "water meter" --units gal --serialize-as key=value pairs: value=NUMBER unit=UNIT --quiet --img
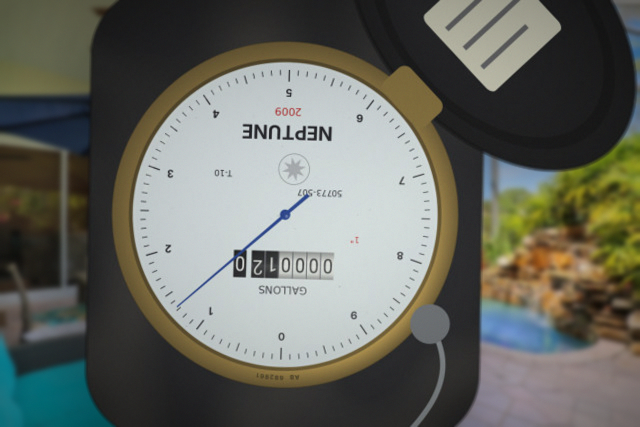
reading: value=121.3 unit=gal
